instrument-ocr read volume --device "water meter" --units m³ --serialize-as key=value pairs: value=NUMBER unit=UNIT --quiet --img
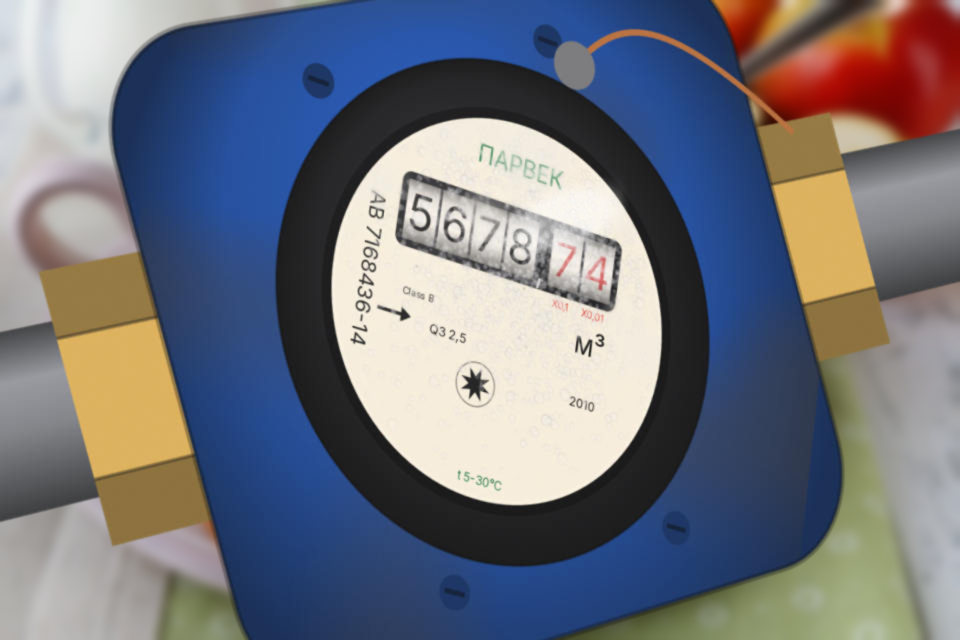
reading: value=5678.74 unit=m³
